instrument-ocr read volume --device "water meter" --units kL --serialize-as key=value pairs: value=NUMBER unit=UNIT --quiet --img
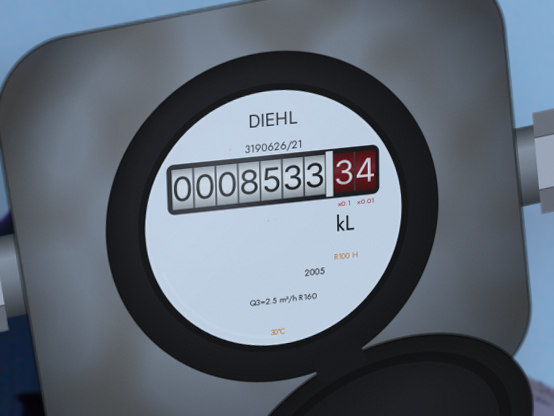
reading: value=8533.34 unit=kL
